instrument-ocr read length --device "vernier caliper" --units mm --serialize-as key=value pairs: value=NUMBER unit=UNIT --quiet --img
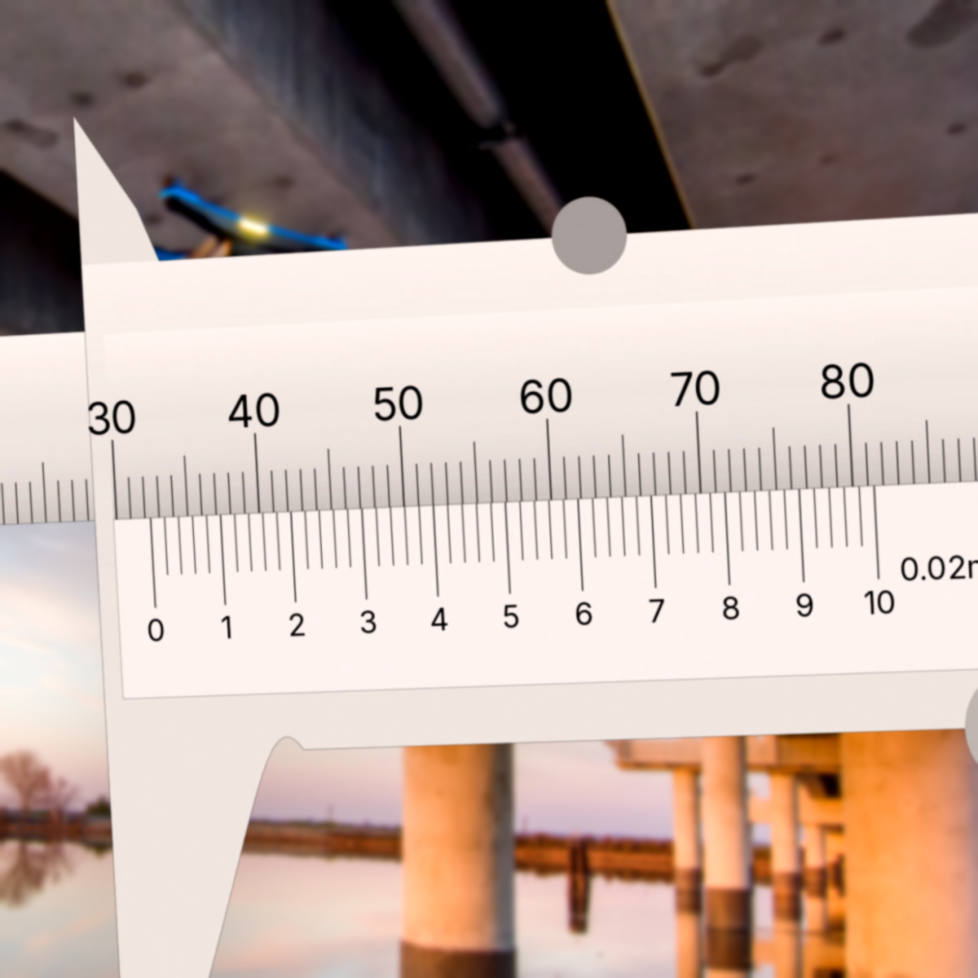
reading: value=32.4 unit=mm
